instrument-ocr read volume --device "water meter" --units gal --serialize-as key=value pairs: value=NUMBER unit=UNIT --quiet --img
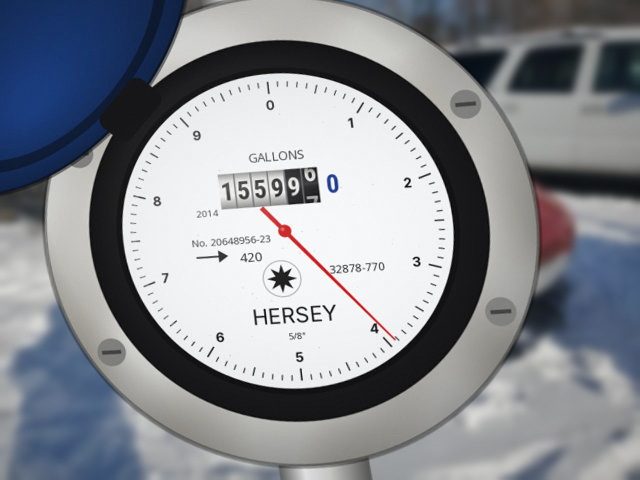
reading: value=1559963.9 unit=gal
